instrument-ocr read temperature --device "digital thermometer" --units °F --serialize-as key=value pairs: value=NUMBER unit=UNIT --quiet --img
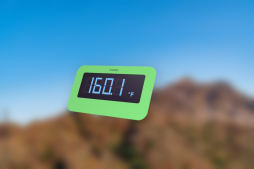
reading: value=160.1 unit=°F
